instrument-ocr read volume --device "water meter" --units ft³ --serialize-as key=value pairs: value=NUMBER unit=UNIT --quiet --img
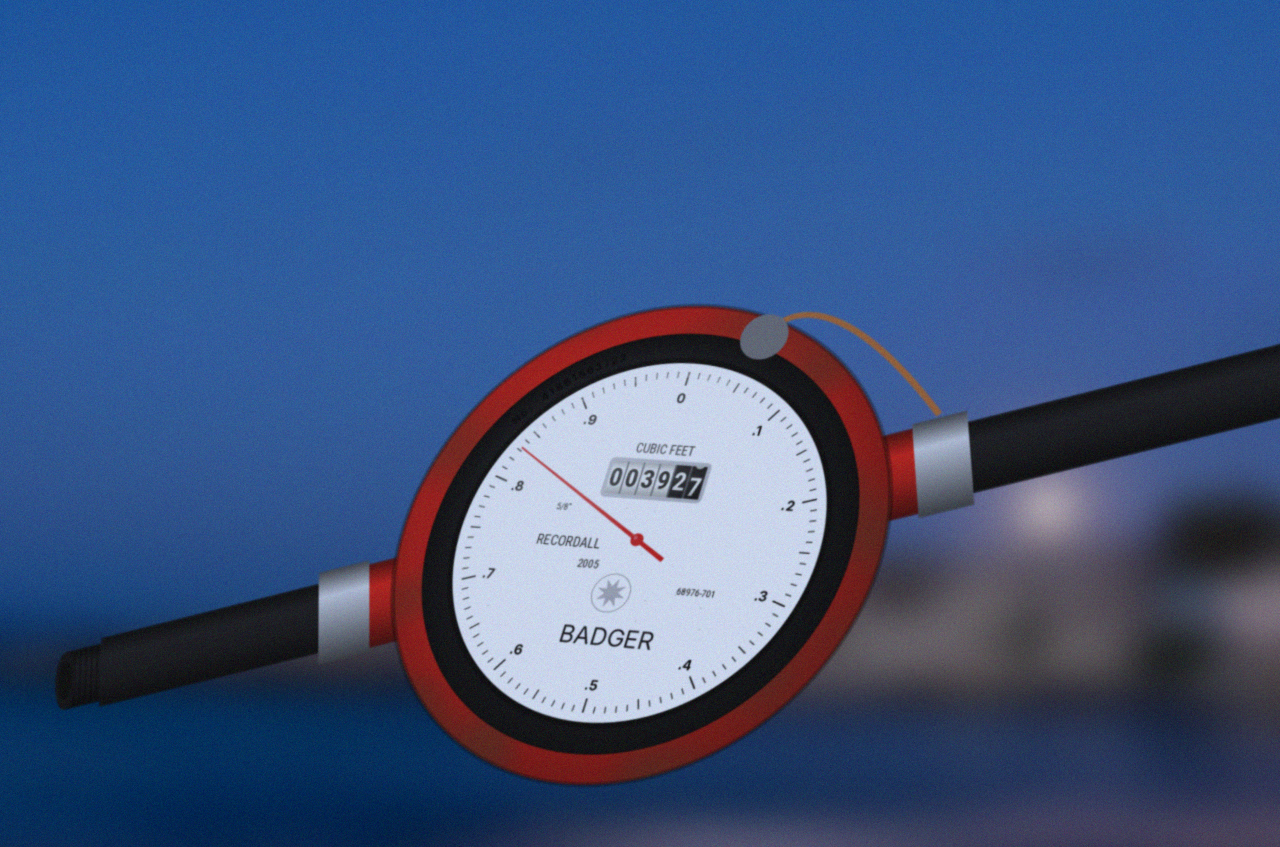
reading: value=3926.83 unit=ft³
